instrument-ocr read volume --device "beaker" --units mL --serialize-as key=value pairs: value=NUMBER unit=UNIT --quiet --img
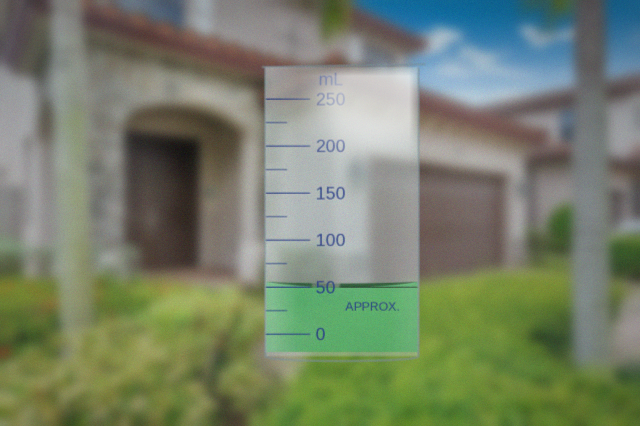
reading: value=50 unit=mL
